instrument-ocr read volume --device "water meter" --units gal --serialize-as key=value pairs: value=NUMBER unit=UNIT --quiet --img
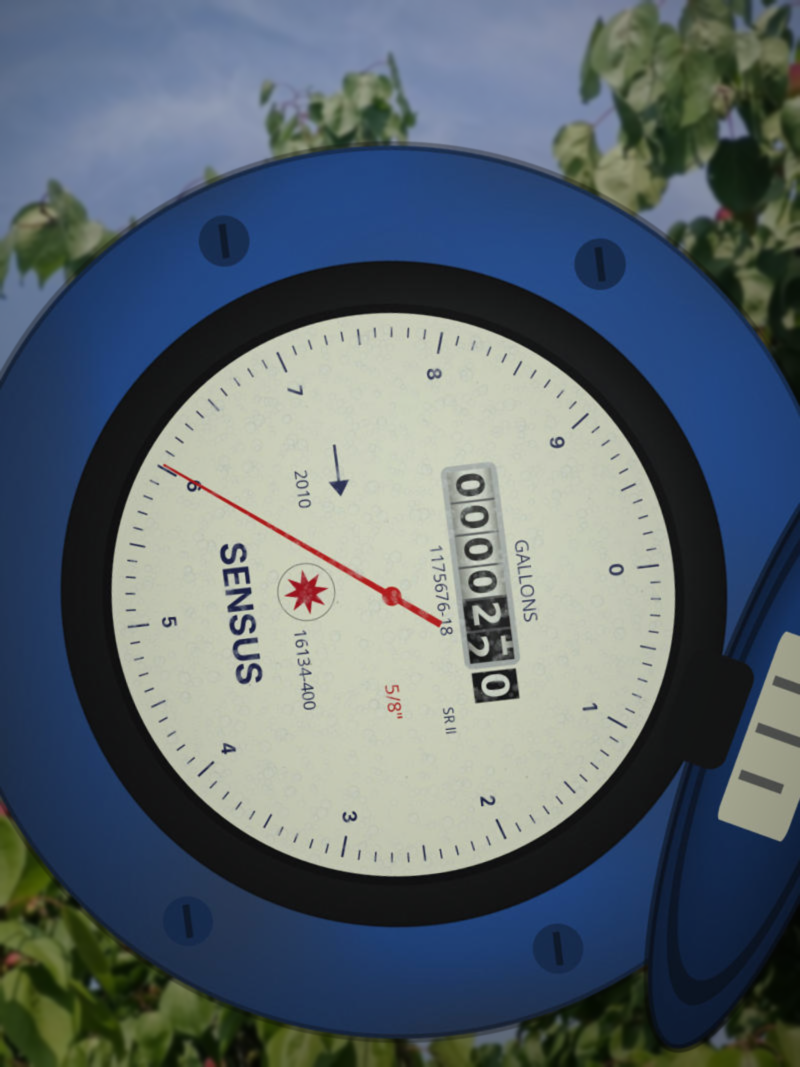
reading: value=216.0 unit=gal
